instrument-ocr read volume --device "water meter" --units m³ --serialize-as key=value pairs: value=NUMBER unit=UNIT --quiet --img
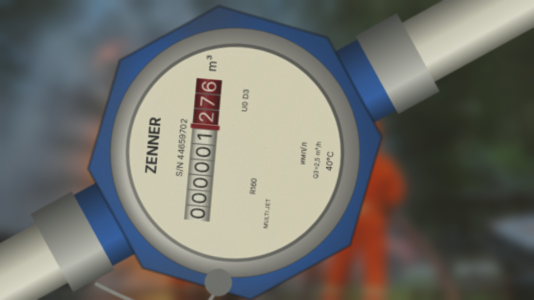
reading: value=1.276 unit=m³
